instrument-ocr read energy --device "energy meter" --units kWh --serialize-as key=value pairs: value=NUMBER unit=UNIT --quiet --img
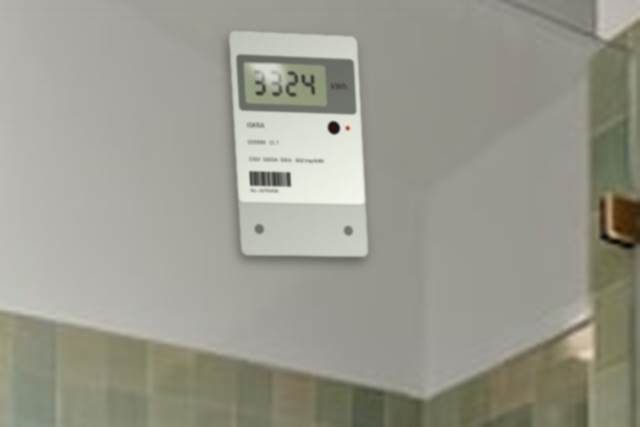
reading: value=3324 unit=kWh
